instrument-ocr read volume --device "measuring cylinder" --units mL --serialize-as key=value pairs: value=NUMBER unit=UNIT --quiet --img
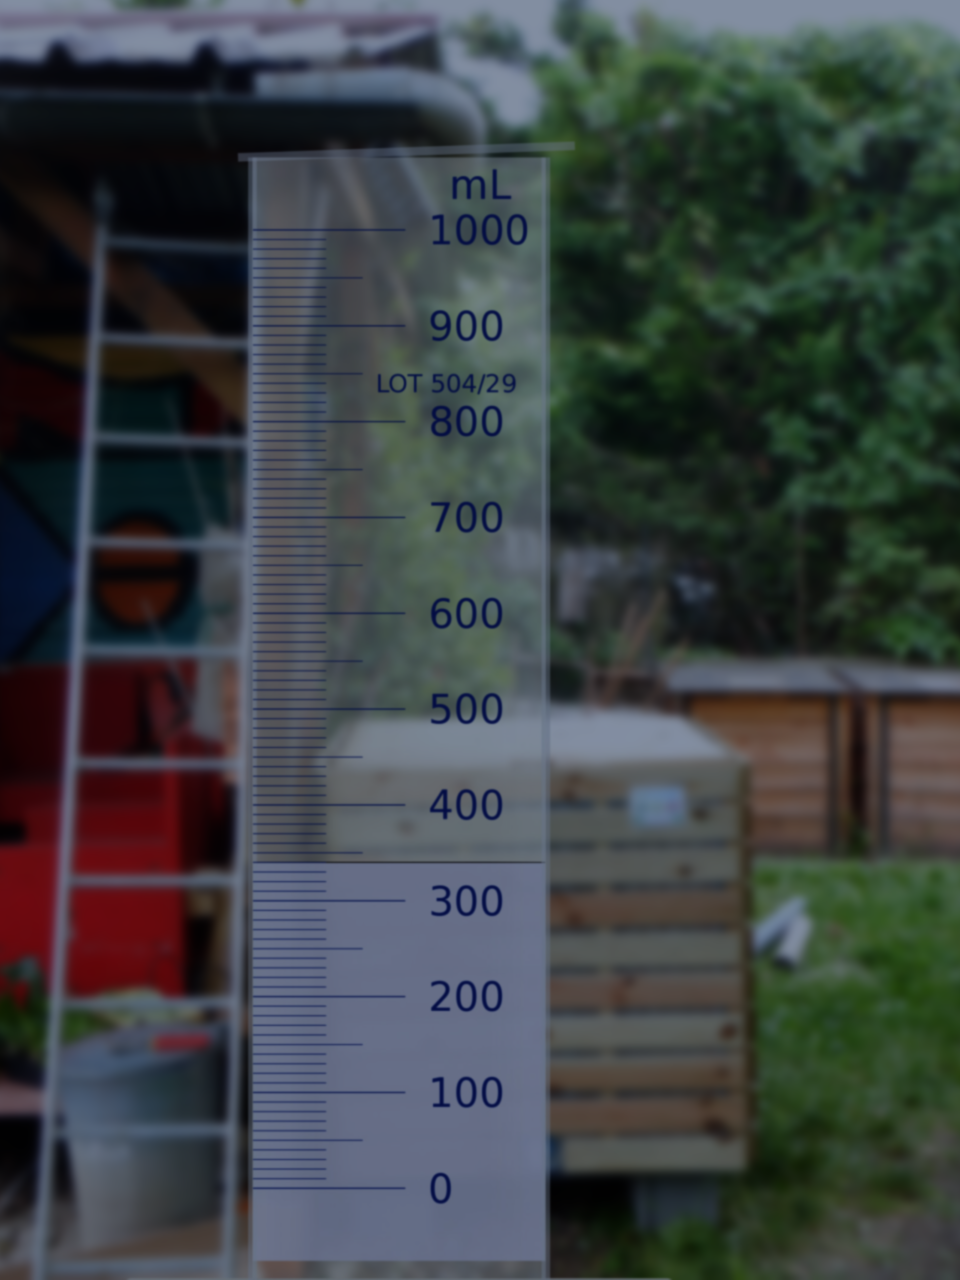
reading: value=340 unit=mL
